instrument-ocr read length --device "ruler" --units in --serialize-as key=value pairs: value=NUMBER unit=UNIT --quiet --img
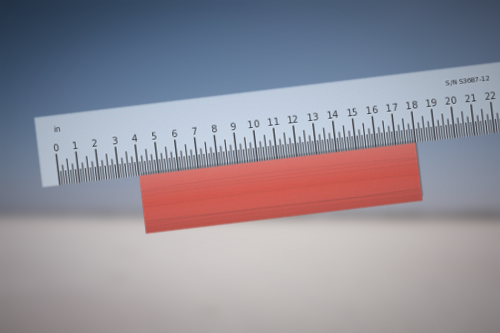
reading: value=14 unit=in
